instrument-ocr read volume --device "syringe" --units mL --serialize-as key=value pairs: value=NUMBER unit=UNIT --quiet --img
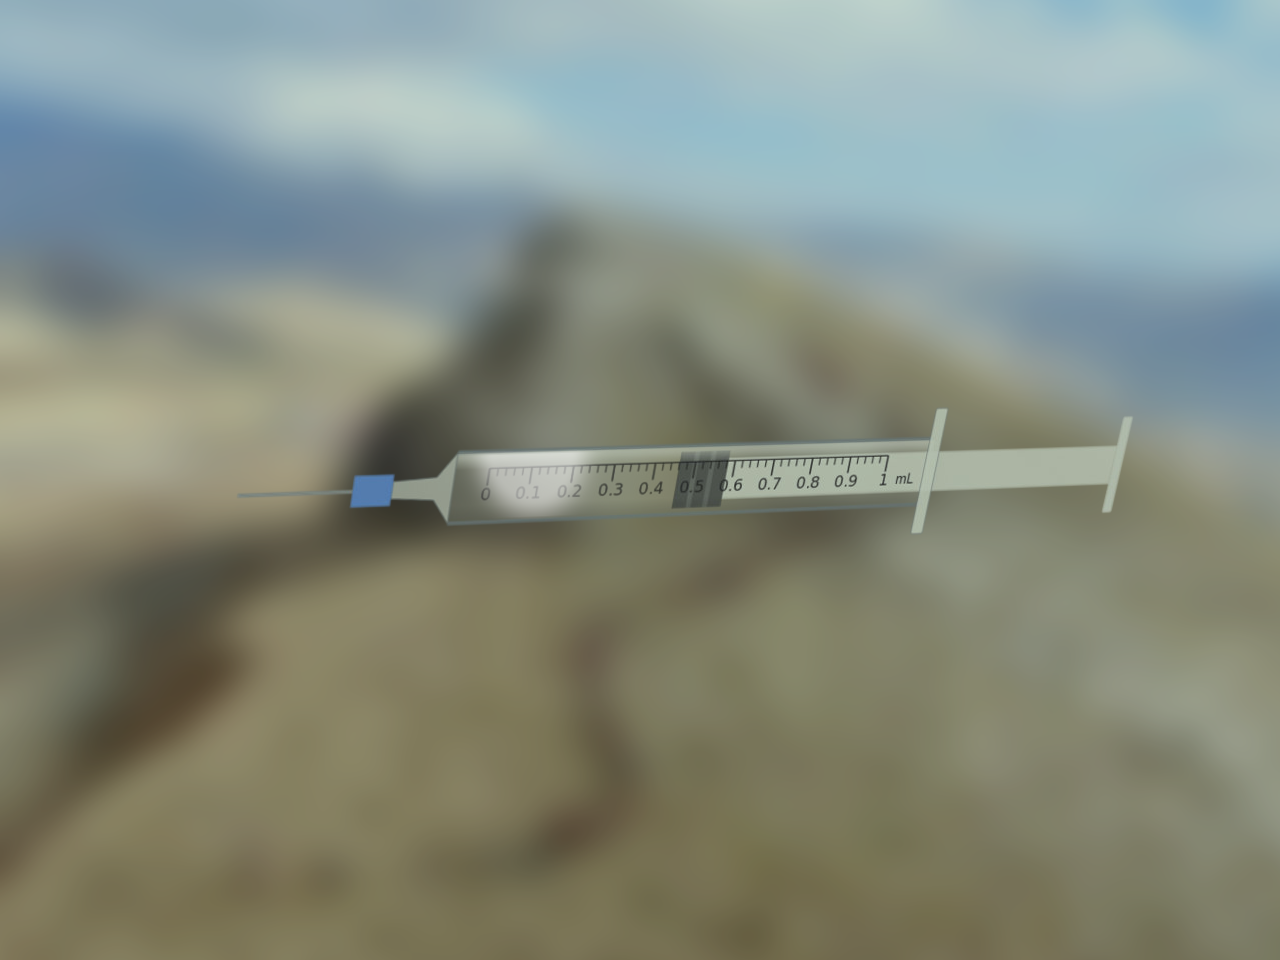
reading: value=0.46 unit=mL
